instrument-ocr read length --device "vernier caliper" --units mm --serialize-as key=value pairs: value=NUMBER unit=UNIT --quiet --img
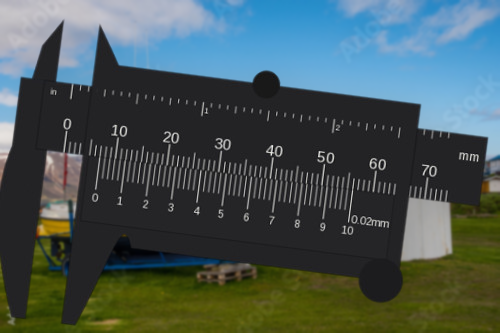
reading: value=7.0 unit=mm
